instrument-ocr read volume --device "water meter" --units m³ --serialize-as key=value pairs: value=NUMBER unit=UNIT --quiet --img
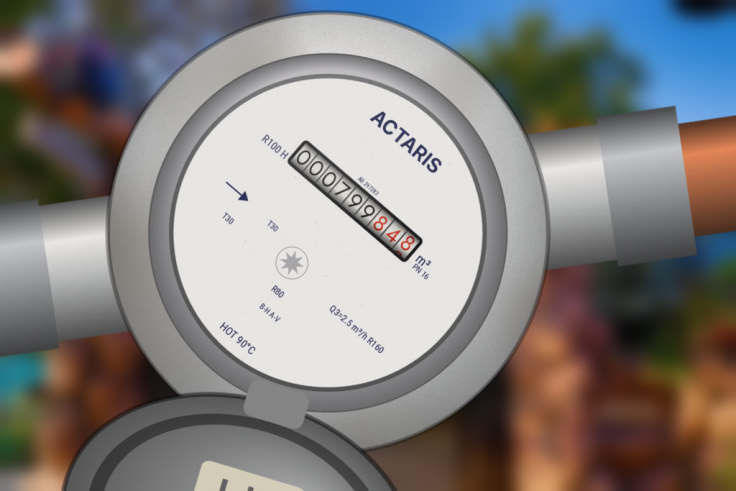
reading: value=799.848 unit=m³
